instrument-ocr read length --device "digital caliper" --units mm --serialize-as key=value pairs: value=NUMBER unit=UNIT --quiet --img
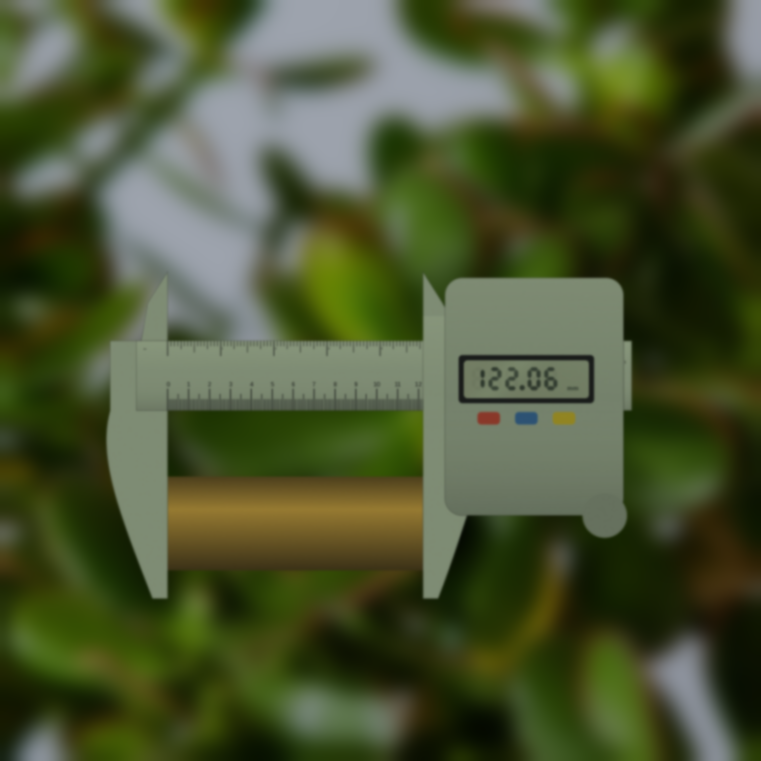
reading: value=122.06 unit=mm
